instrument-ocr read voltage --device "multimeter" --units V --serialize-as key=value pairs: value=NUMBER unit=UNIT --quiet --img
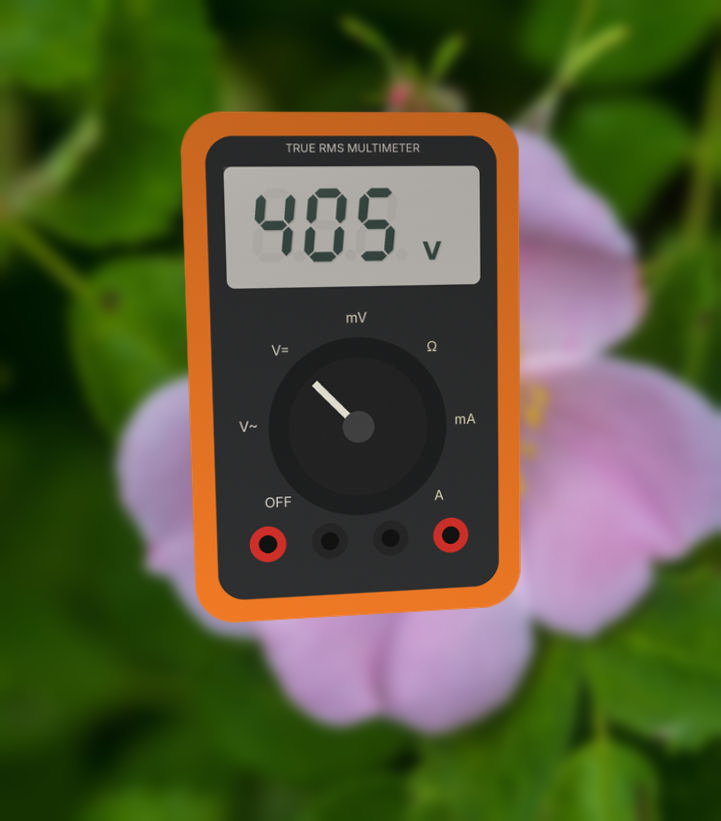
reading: value=405 unit=V
